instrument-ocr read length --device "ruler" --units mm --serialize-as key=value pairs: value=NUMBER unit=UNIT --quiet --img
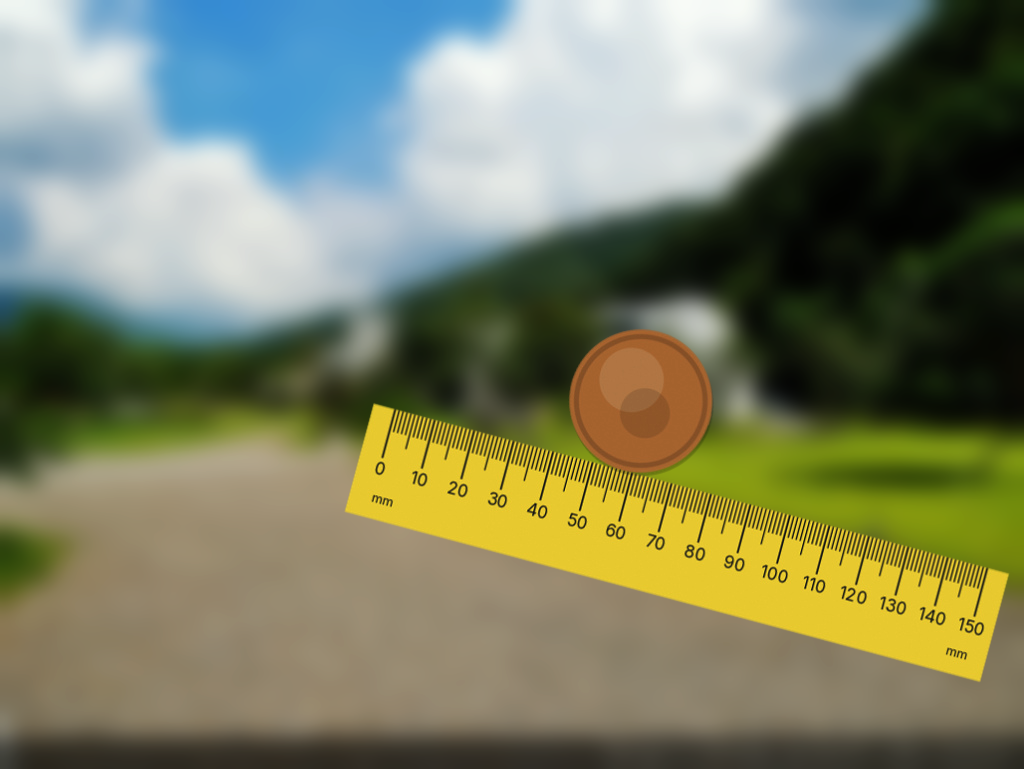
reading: value=35 unit=mm
